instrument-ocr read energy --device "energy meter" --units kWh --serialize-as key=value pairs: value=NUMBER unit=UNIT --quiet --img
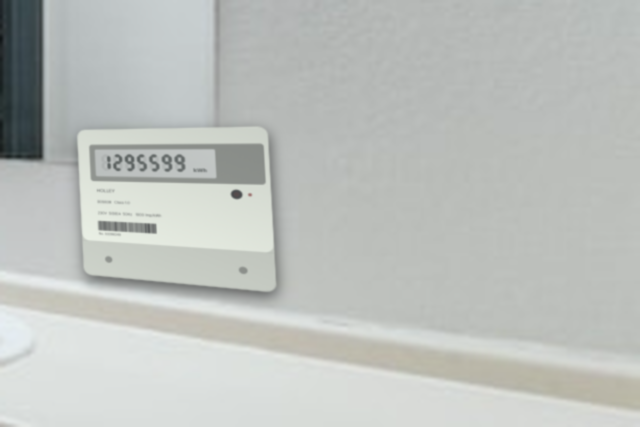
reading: value=1295599 unit=kWh
